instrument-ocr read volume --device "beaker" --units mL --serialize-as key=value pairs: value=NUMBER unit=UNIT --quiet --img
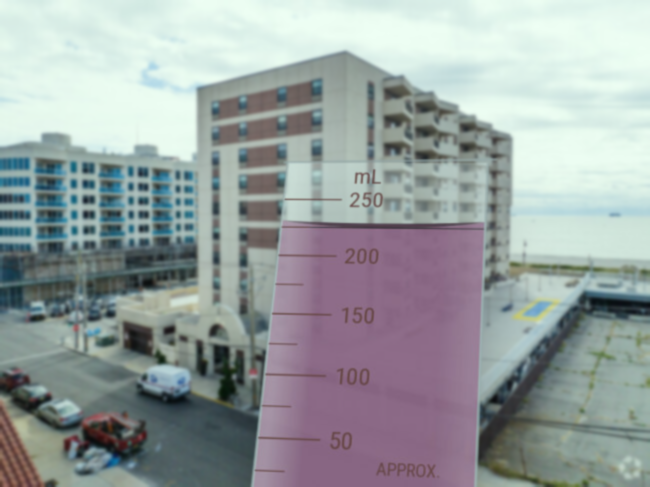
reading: value=225 unit=mL
